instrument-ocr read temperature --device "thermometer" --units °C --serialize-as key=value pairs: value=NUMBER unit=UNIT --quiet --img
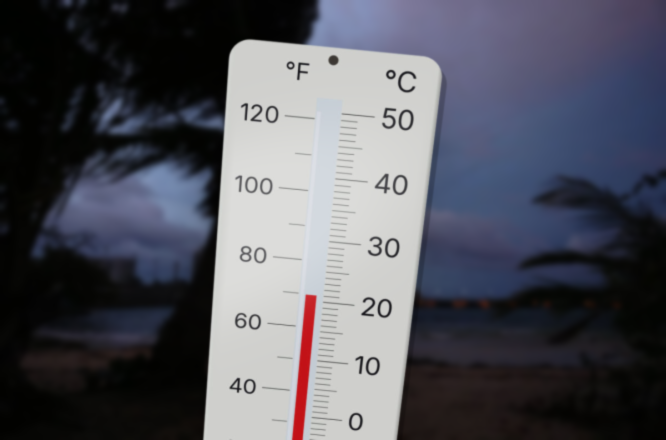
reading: value=21 unit=°C
